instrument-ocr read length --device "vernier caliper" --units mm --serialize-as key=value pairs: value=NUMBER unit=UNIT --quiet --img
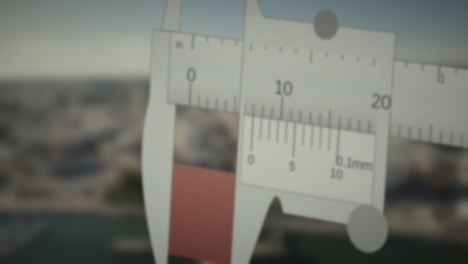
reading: value=7.0 unit=mm
